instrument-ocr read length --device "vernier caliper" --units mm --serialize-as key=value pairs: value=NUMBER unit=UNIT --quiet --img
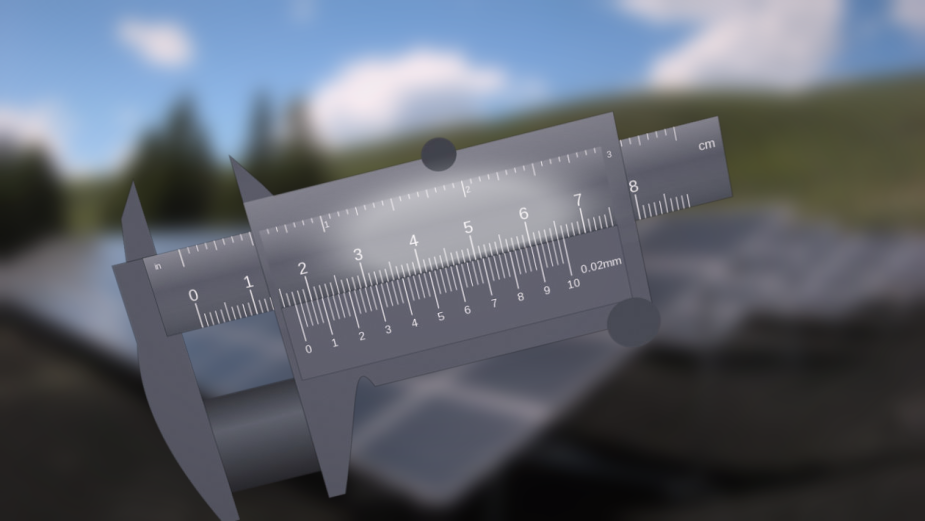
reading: value=17.0 unit=mm
